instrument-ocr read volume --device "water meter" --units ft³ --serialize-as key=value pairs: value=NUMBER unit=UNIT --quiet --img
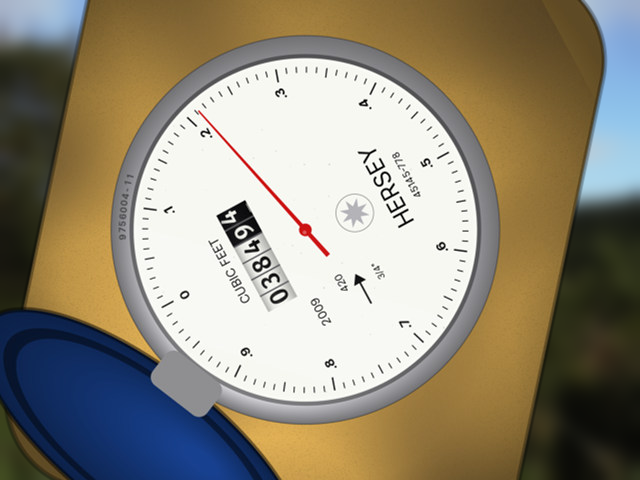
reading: value=38494.21 unit=ft³
